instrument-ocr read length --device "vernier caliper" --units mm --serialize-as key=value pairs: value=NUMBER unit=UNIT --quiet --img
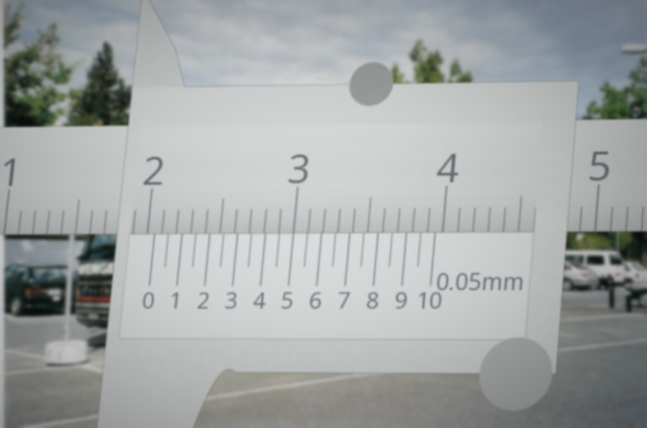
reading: value=20.5 unit=mm
